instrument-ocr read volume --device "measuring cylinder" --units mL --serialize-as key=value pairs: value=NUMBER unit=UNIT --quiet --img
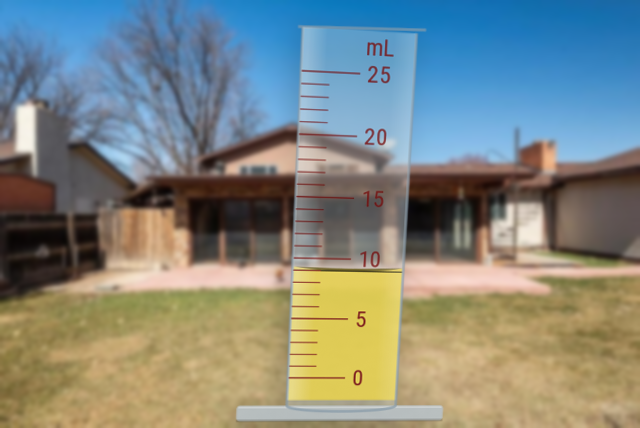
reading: value=9 unit=mL
